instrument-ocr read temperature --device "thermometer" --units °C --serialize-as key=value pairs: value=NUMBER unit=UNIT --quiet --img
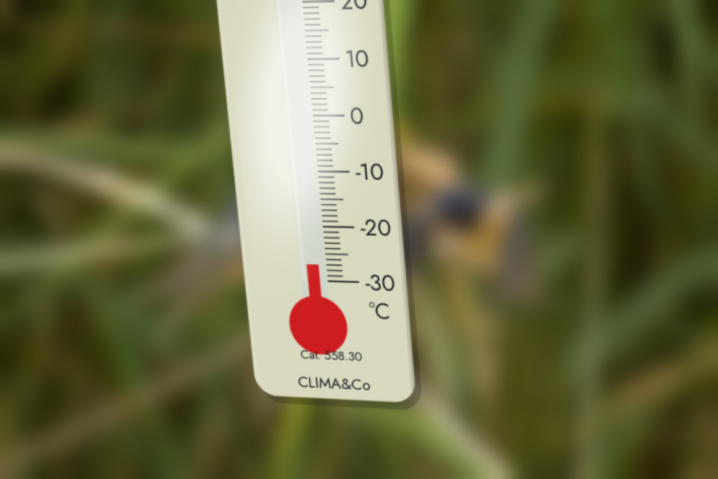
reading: value=-27 unit=°C
